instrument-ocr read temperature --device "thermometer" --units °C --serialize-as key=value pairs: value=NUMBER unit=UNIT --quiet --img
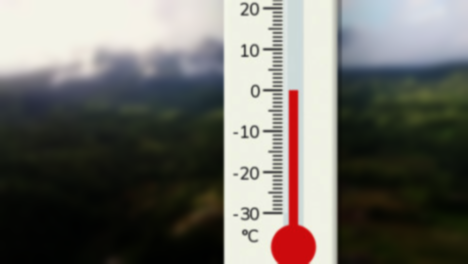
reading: value=0 unit=°C
